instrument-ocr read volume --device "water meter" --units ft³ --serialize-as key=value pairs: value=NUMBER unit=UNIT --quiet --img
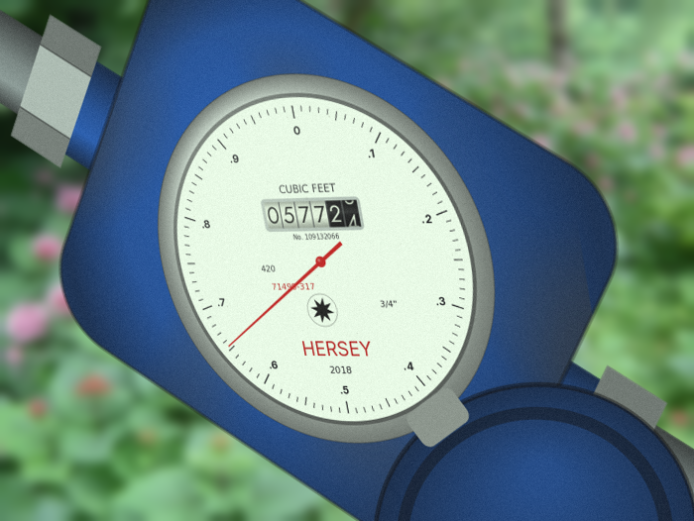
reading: value=57723.65 unit=ft³
